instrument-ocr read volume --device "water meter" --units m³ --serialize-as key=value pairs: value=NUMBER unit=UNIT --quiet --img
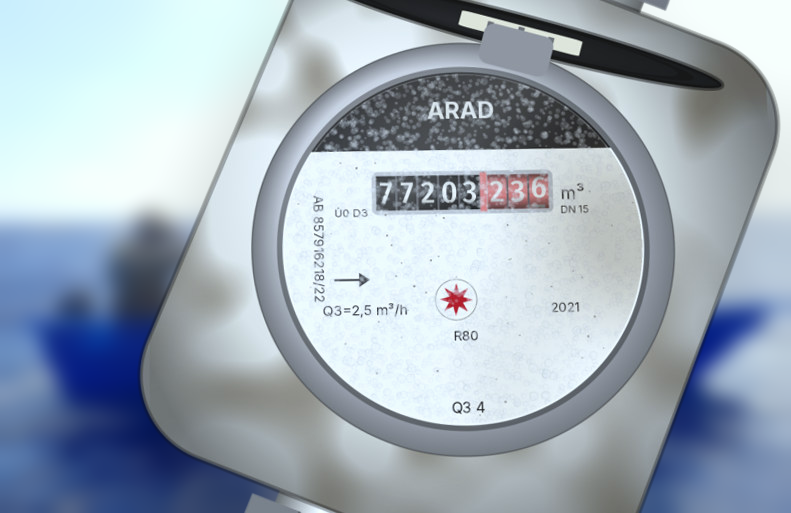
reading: value=77203.236 unit=m³
